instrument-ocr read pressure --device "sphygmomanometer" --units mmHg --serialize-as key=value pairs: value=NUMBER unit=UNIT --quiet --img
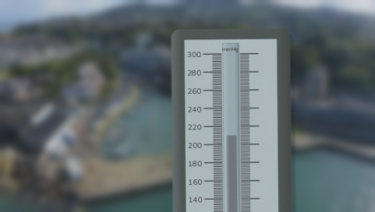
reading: value=210 unit=mmHg
